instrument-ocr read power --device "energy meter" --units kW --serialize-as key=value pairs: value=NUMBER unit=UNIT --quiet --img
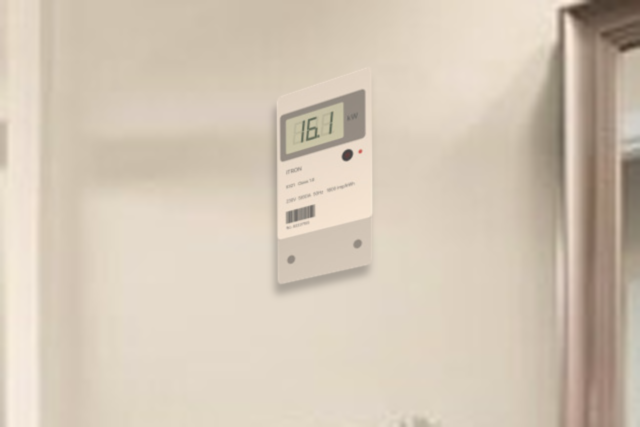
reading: value=16.1 unit=kW
